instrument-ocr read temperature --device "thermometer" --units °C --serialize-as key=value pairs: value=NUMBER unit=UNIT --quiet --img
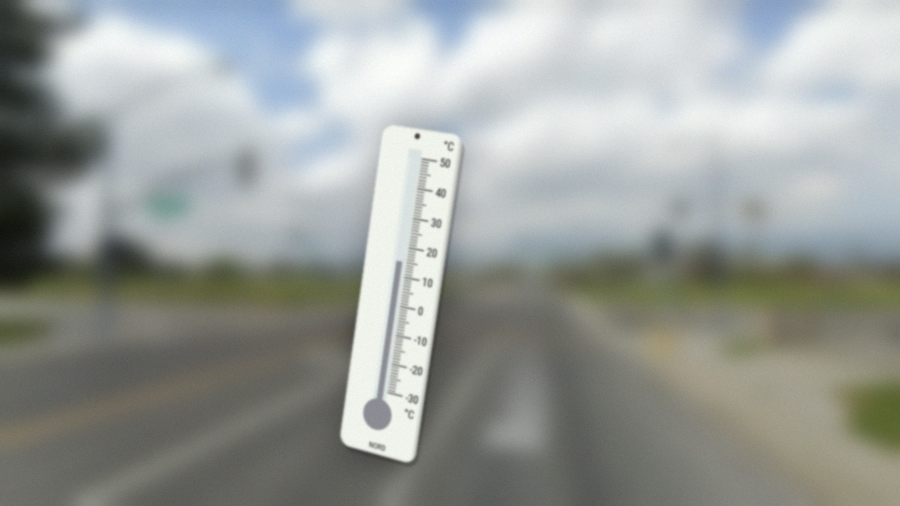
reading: value=15 unit=°C
